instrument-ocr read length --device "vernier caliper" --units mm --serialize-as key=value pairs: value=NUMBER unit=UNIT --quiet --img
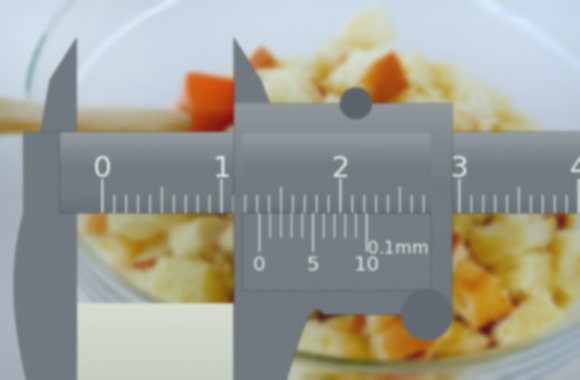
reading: value=13.2 unit=mm
